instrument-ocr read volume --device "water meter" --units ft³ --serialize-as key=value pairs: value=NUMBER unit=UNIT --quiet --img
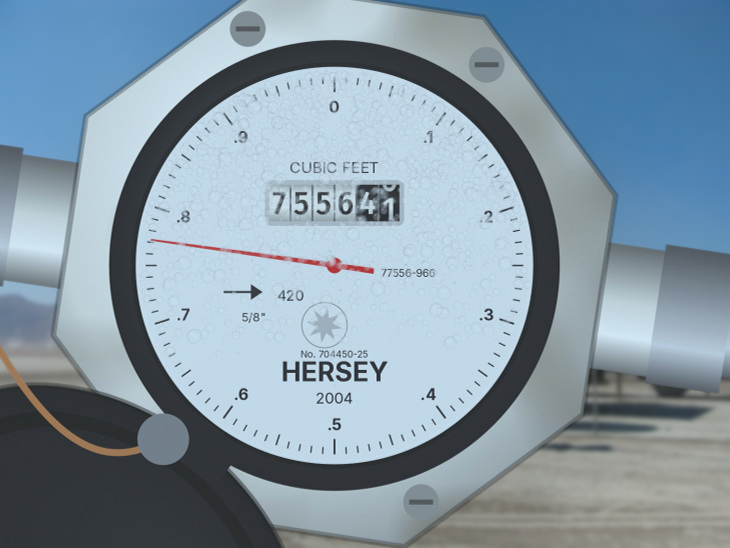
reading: value=755640.77 unit=ft³
